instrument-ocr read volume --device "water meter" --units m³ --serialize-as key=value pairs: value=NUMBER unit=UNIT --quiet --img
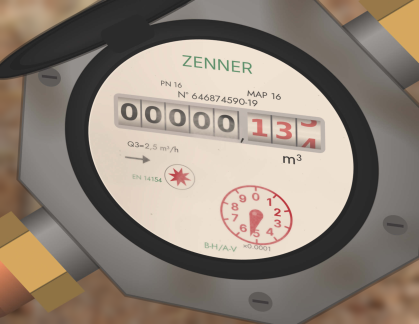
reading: value=0.1335 unit=m³
